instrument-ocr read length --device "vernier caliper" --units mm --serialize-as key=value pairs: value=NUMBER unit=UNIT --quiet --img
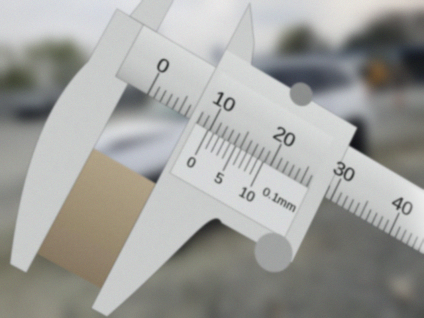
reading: value=9.8 unit=mm
